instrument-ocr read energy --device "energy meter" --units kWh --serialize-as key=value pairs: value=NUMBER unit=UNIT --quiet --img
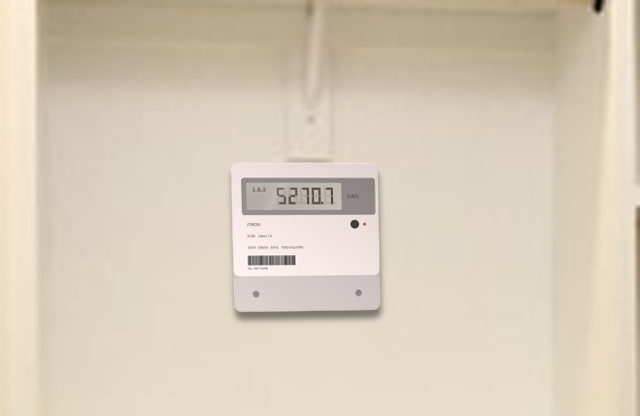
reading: value=5270.7 unit=kWh
